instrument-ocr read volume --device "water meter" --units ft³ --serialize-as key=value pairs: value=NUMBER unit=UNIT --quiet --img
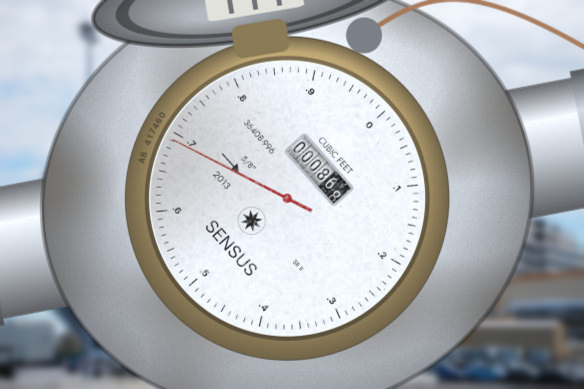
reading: value=867.69 unit=ft³
